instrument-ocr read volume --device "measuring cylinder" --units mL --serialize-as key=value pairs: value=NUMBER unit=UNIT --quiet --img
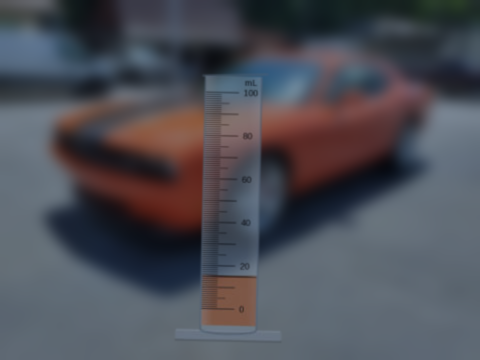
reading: value=15 unit=mL
